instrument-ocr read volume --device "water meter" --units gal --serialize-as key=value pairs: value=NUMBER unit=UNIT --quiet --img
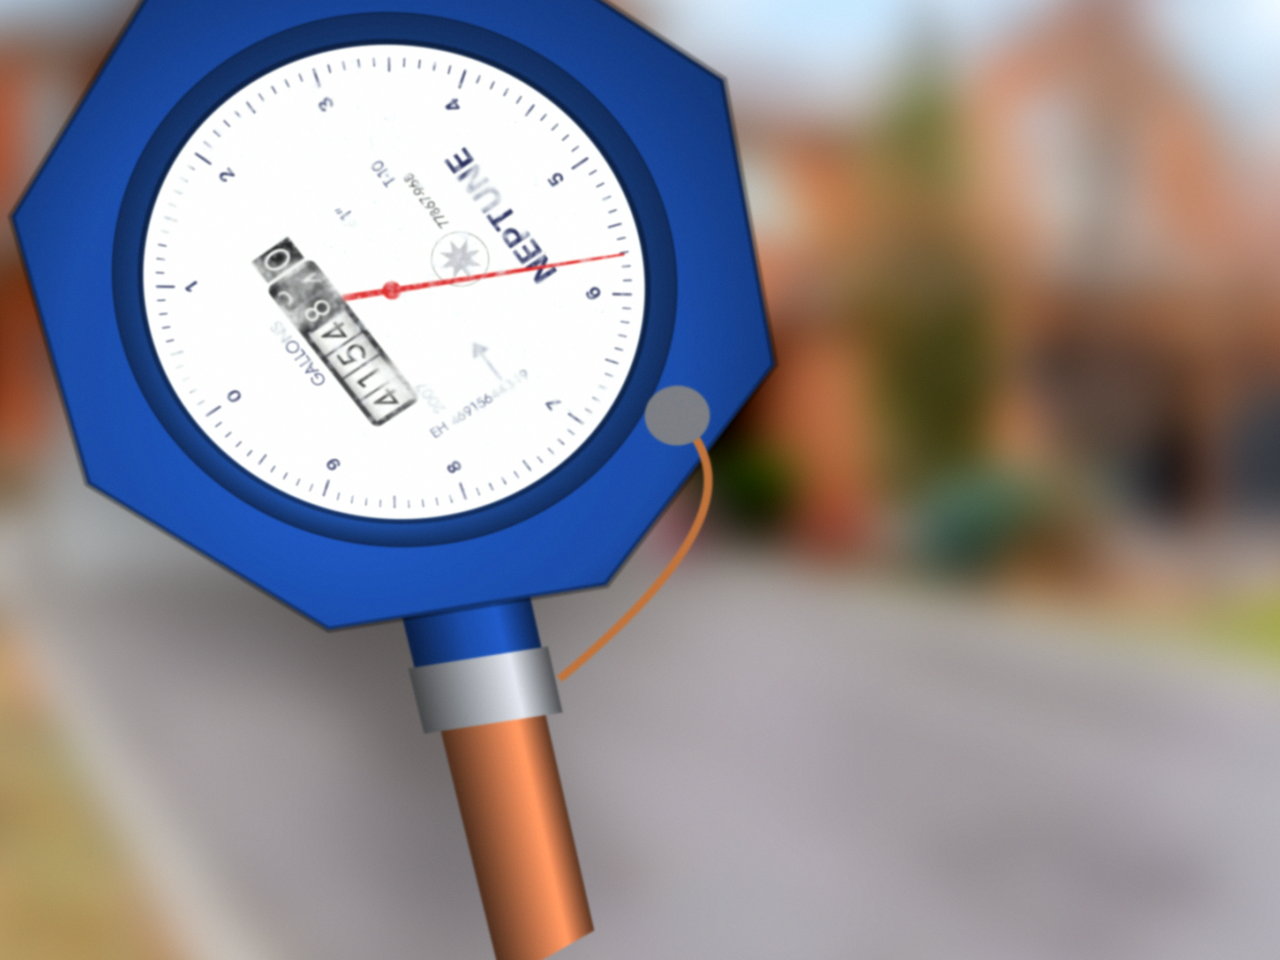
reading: value=4154835.7 unit=gal
